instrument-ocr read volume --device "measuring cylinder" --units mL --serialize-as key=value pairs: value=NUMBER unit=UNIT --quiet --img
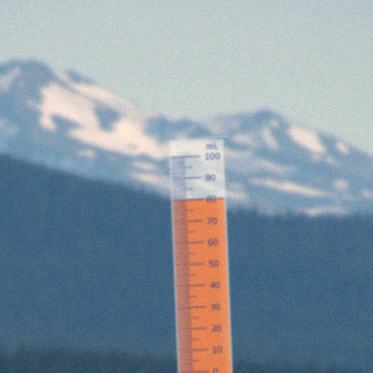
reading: value=80 unit=mL
